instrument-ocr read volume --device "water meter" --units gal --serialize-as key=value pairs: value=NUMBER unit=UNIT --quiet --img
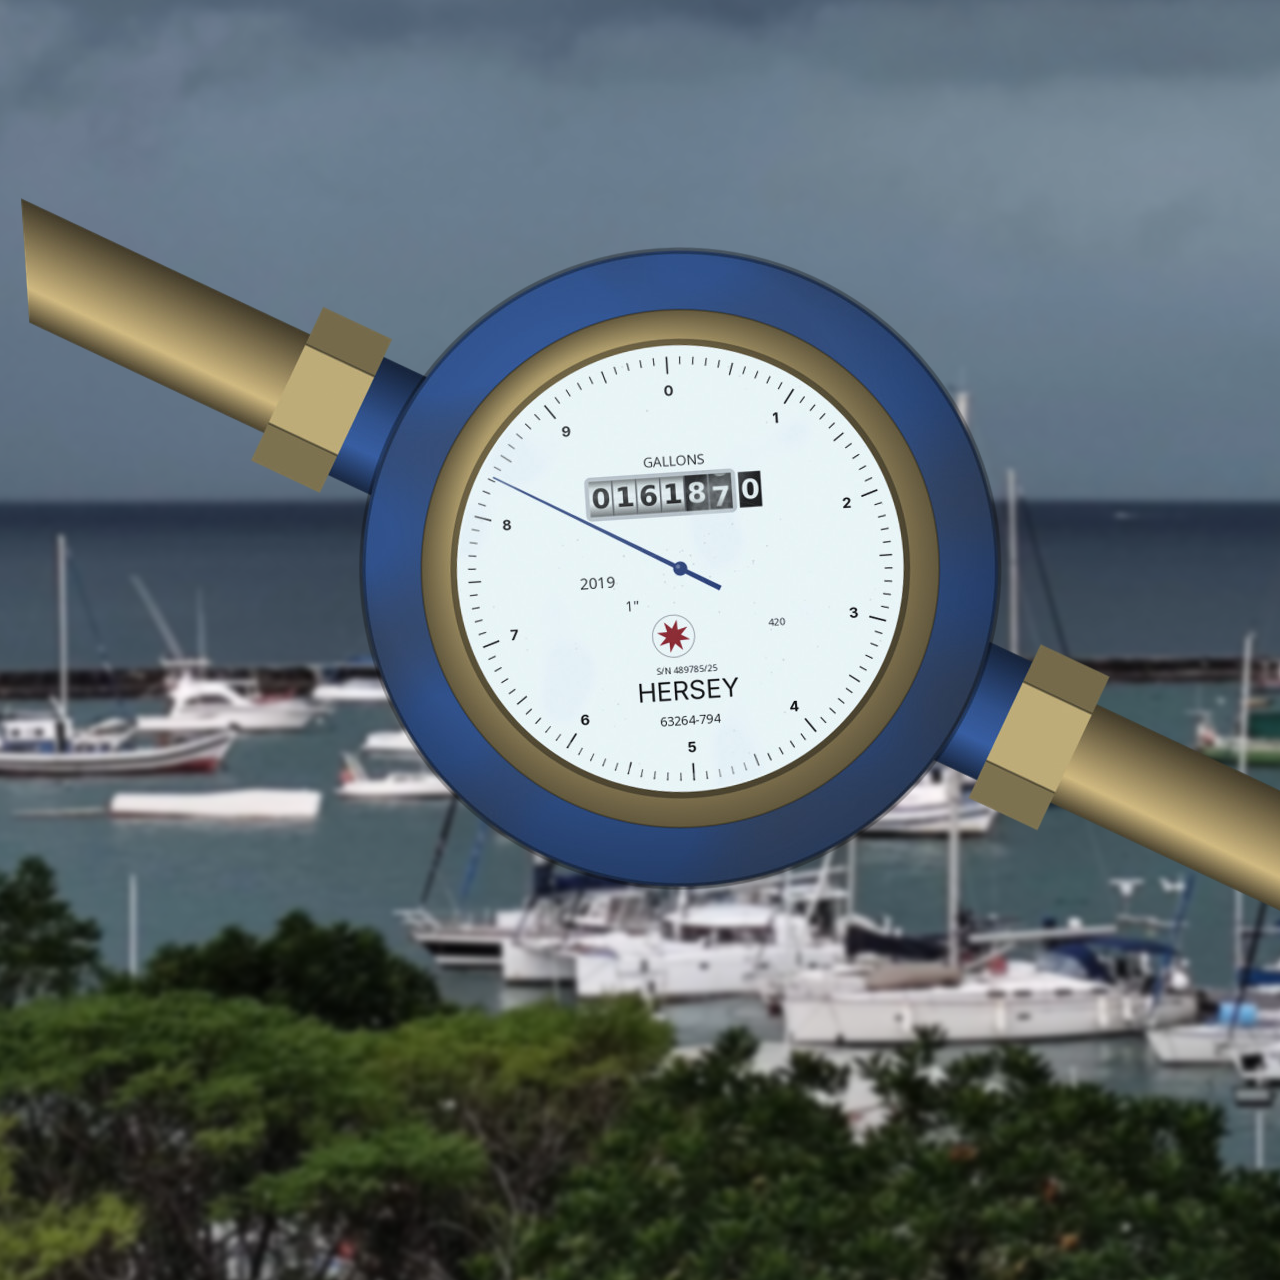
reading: value=161868.3 unit=gal
